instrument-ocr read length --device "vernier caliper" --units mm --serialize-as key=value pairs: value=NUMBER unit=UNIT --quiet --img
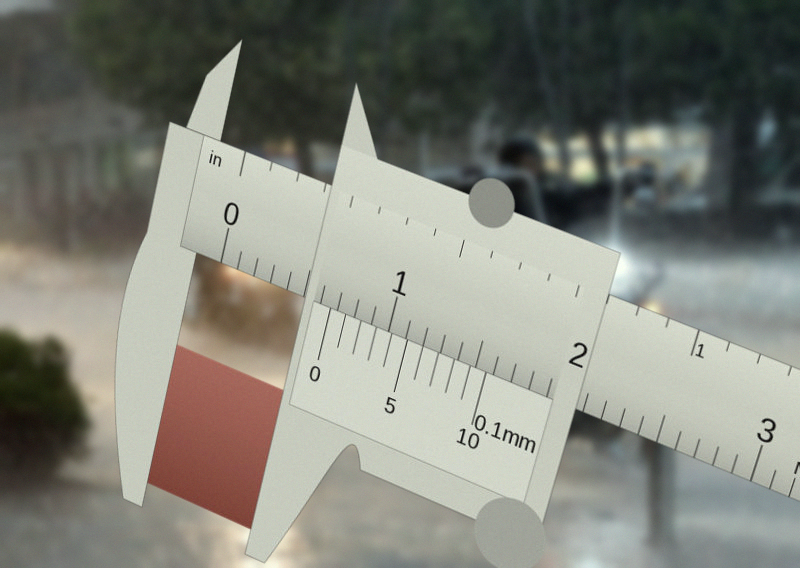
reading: value=6.6 unit=mm
